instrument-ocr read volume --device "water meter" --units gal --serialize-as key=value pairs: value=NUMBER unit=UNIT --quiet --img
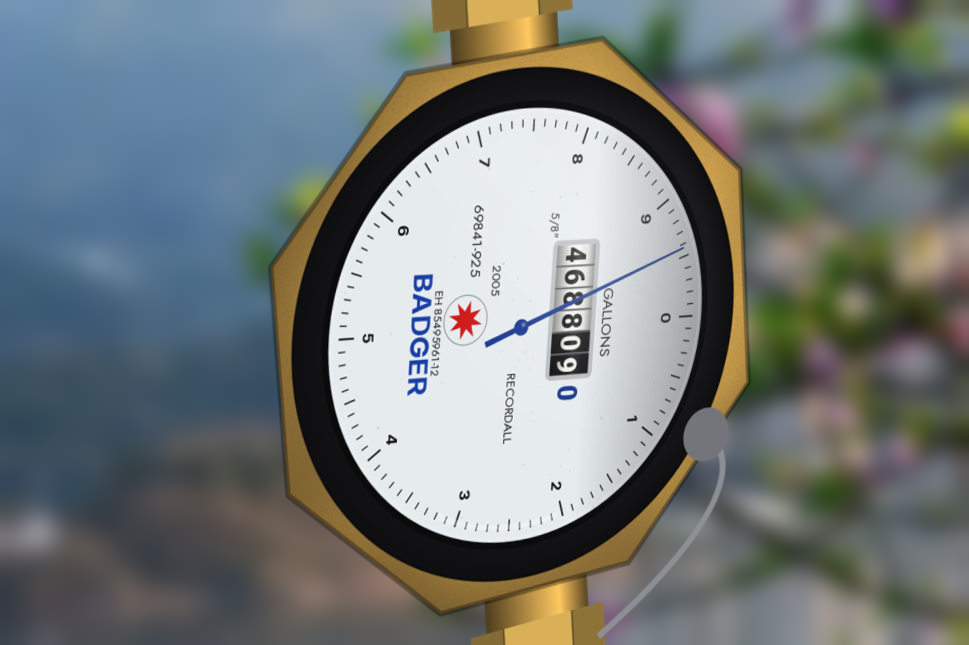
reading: value=4688089.4 unit=gal
